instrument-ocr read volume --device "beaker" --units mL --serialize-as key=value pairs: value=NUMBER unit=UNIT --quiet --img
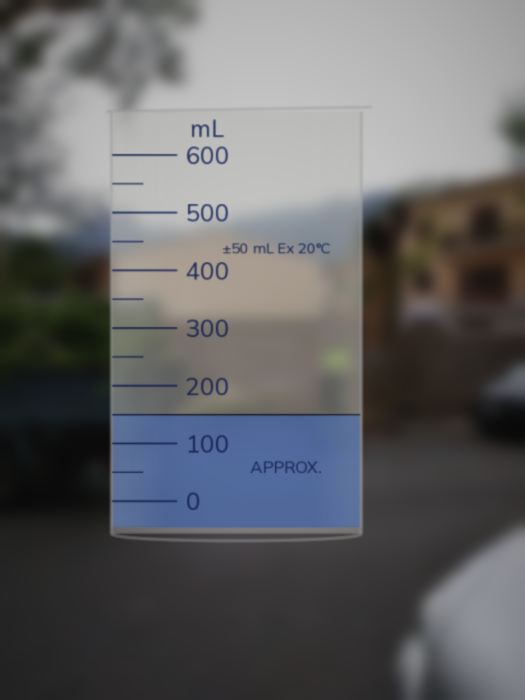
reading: value=150 unit=mL
